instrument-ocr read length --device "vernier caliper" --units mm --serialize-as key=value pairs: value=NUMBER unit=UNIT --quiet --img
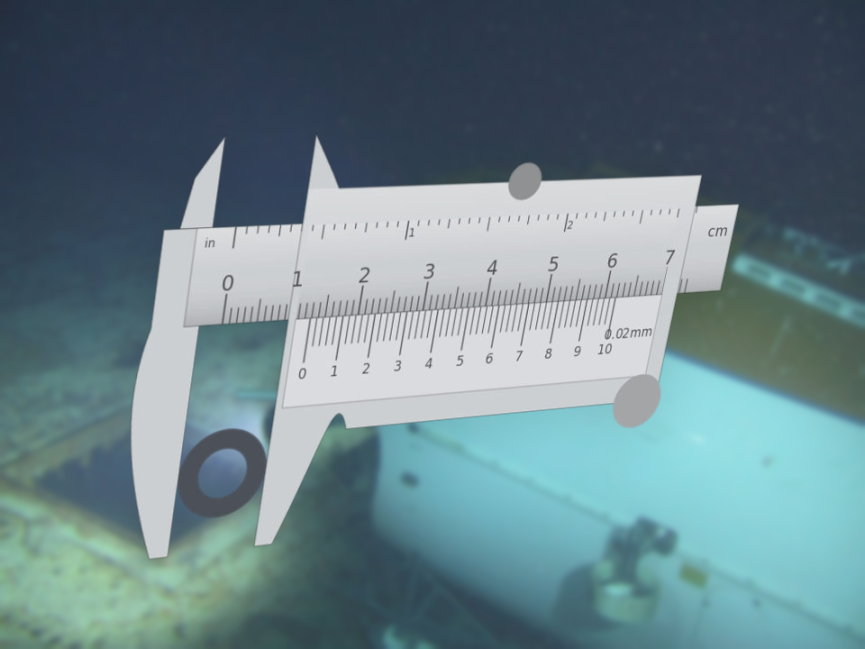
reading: value=12.8 unit=mm
